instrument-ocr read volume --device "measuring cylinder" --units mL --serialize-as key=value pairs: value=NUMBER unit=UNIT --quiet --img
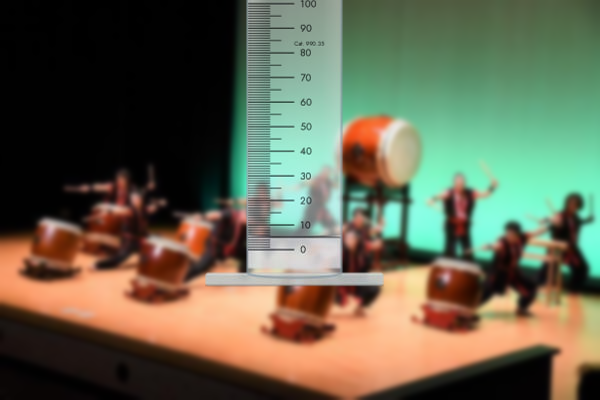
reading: value=5 unit=mL
